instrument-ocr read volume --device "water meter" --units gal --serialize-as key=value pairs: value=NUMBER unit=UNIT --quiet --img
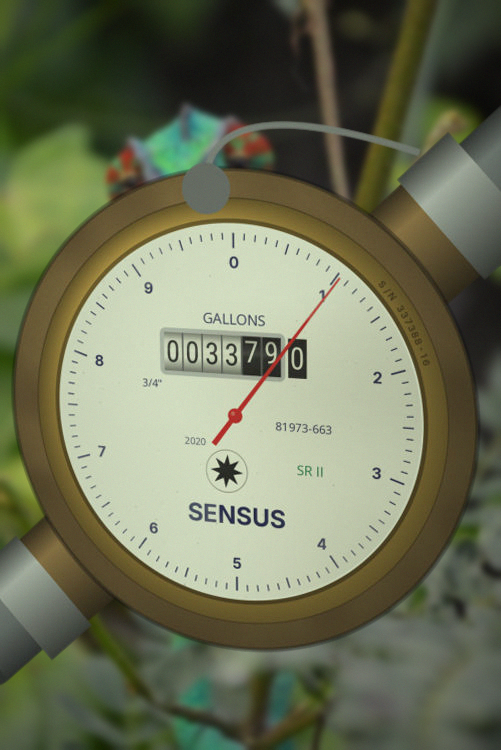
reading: value=33791.0 unit=gal
